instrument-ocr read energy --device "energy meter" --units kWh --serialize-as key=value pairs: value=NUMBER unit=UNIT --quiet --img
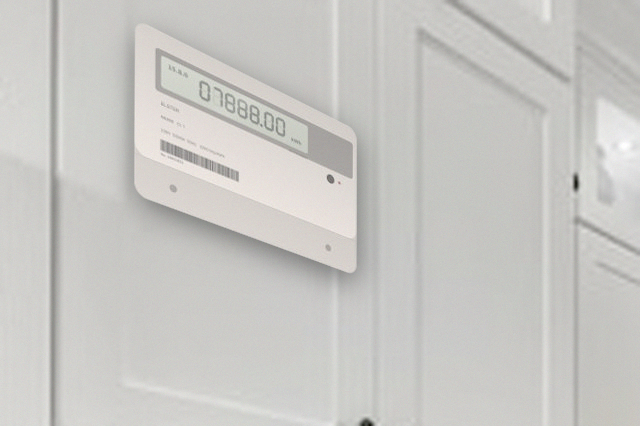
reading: value=7888.00 unit=kWh
